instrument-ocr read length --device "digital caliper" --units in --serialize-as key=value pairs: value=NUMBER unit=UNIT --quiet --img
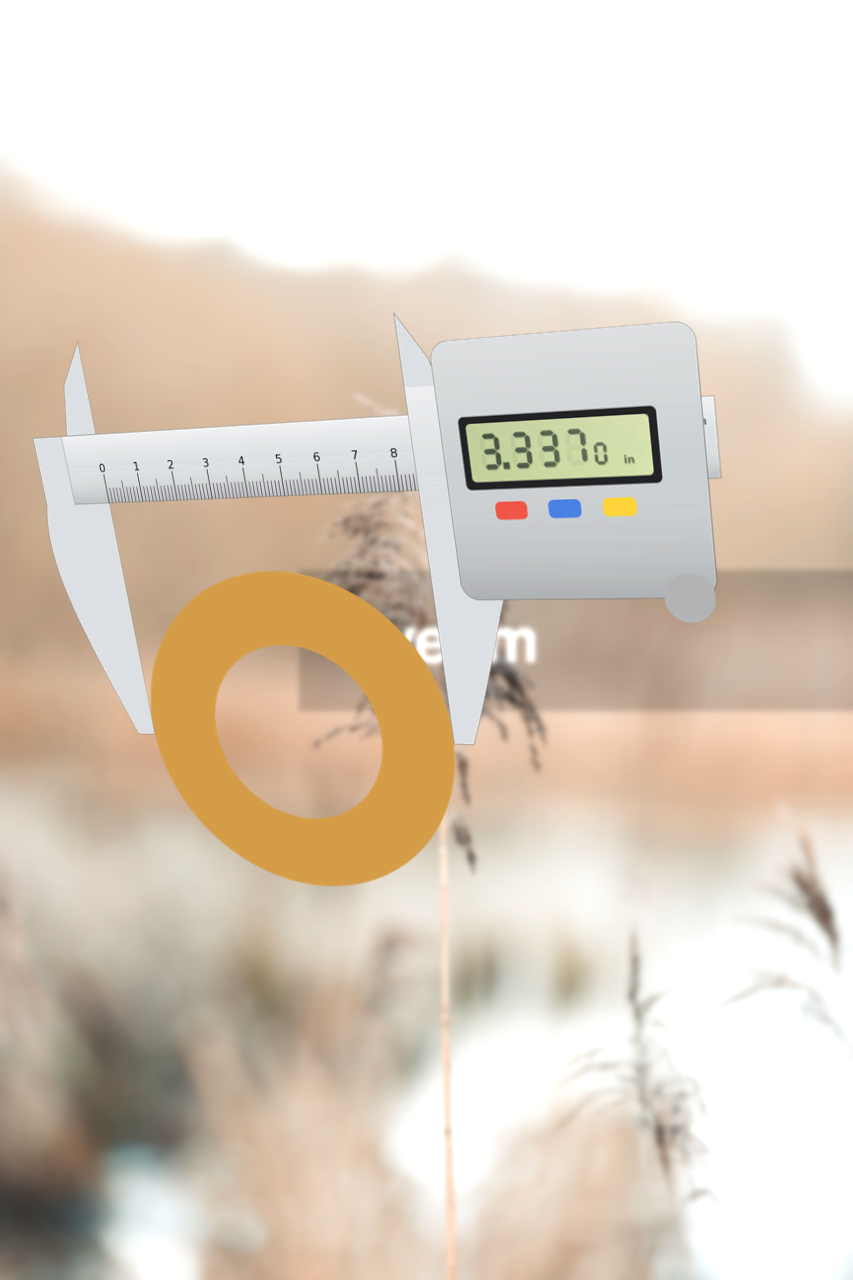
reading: value=3.3370 unit=in
